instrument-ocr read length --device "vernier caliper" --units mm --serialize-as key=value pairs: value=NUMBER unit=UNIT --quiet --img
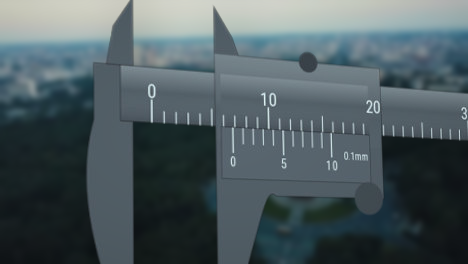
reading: value=6.8 unit=mm
